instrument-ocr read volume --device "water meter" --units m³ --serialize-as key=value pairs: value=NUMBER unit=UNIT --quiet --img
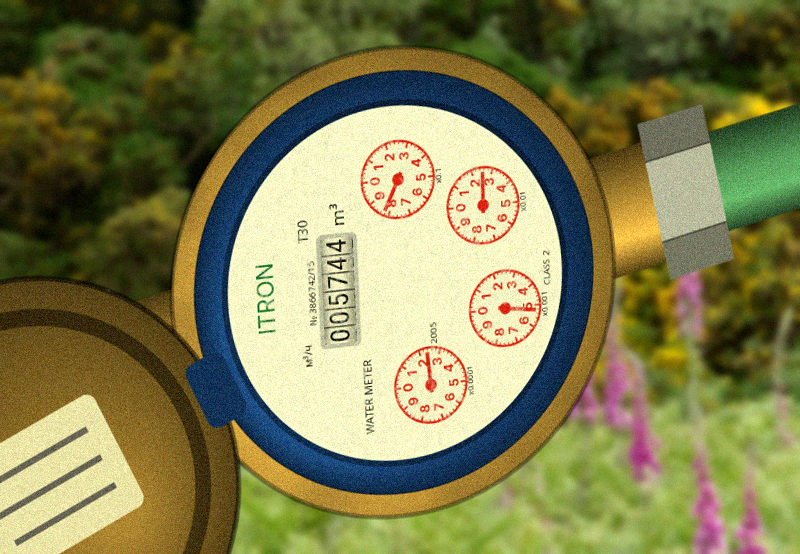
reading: value=5744.8252 unit=m³
